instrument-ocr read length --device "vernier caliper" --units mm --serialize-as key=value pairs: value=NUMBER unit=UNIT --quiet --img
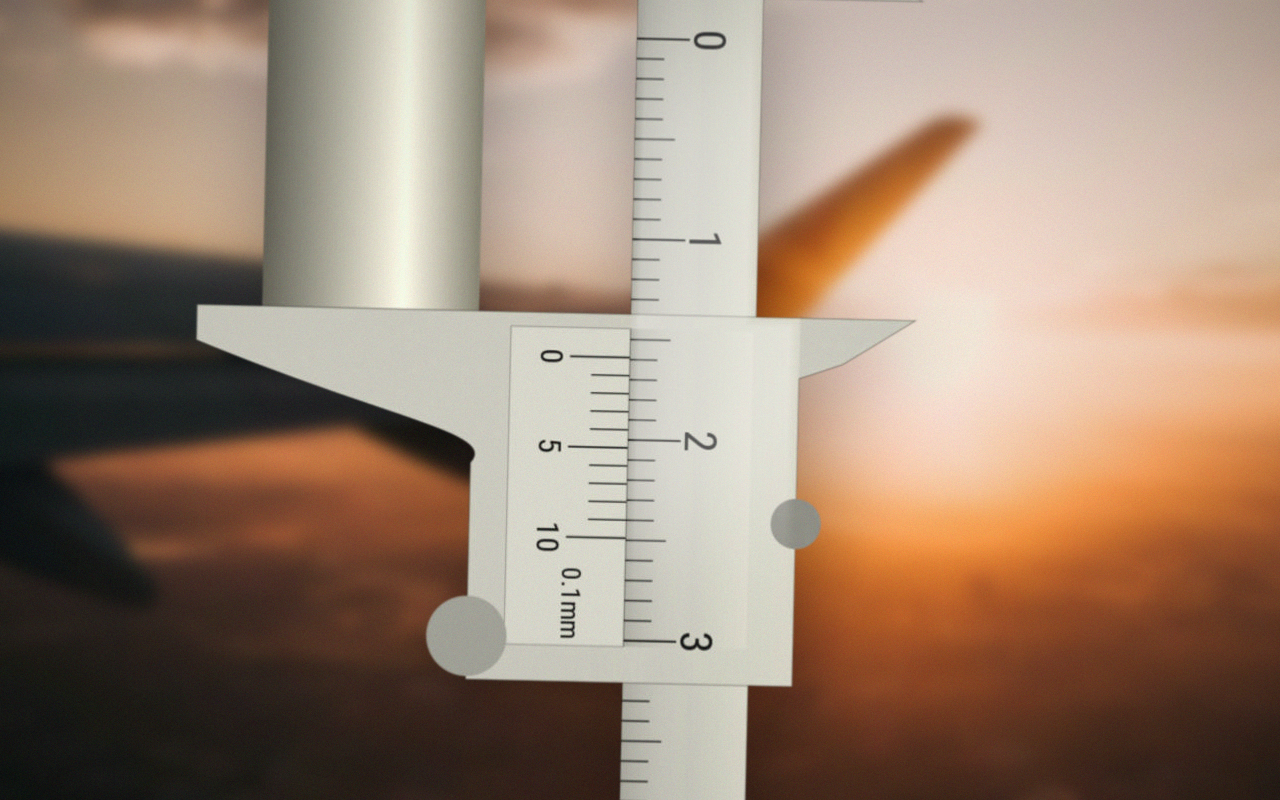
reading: value=15.9 unit=mm
